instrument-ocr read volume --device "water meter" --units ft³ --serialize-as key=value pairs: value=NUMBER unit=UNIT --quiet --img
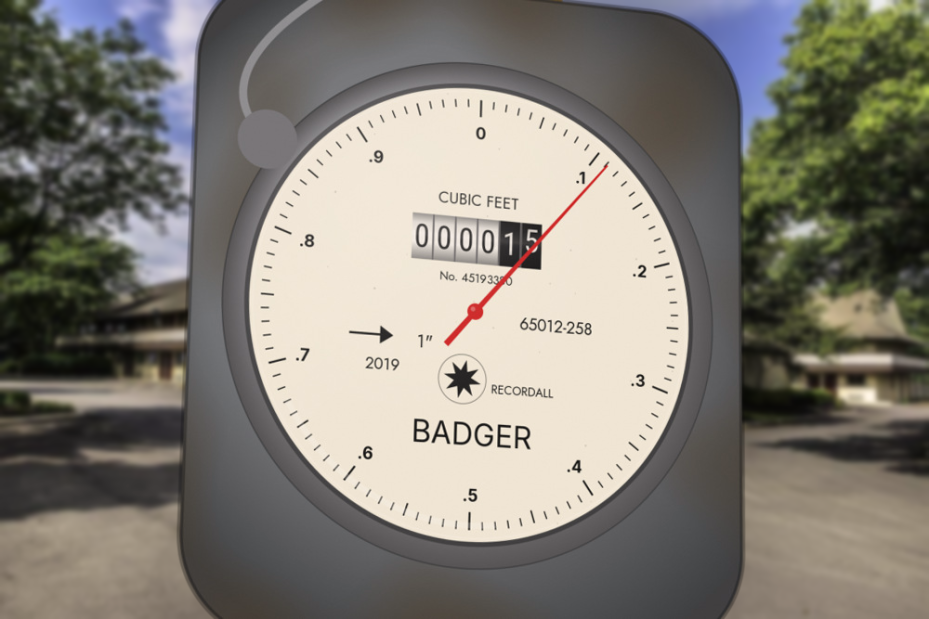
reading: value=15.11 unit=ft³
